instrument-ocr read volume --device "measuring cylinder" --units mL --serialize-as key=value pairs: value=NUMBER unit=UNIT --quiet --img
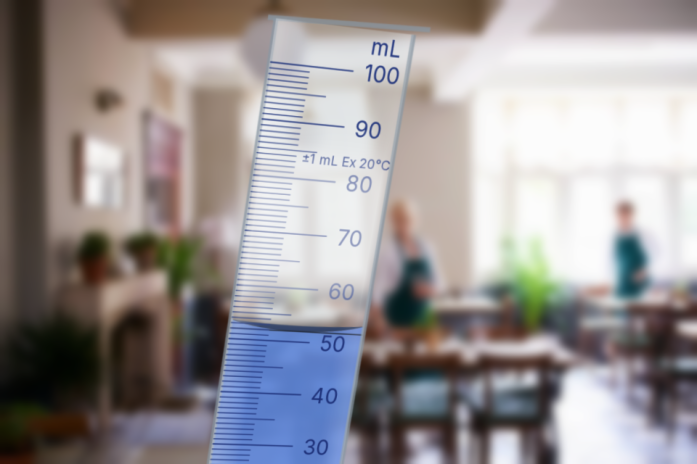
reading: value=52 unit=mL
